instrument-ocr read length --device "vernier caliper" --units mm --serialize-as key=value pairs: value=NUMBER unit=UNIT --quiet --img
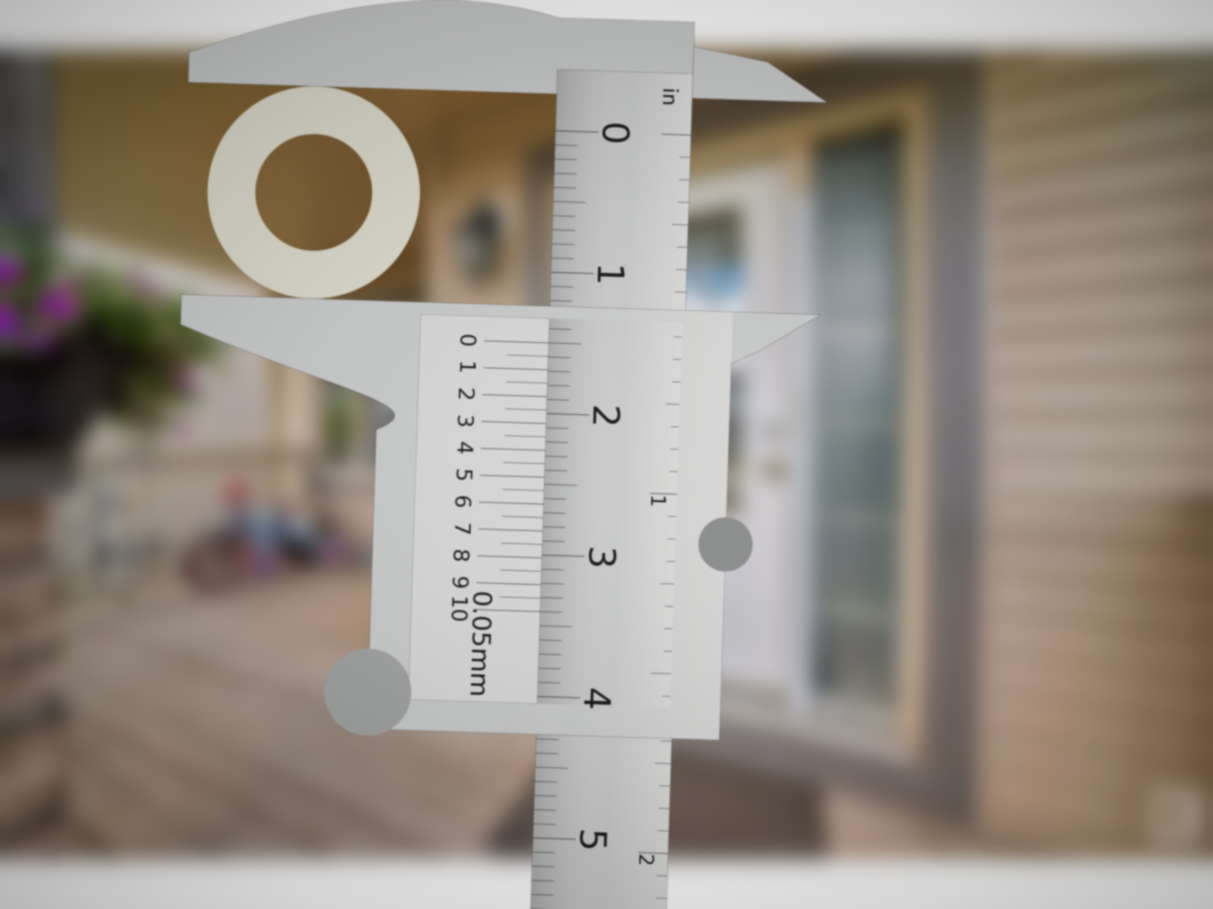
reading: value=15.0 unit=mm
